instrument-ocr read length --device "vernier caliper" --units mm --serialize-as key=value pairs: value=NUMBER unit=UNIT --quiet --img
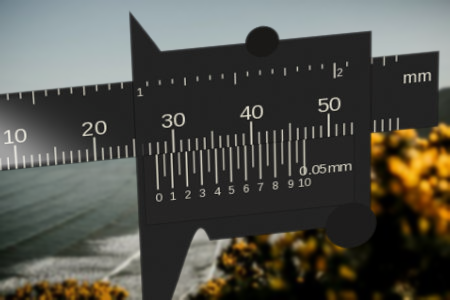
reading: value=27.8 unit=mm
